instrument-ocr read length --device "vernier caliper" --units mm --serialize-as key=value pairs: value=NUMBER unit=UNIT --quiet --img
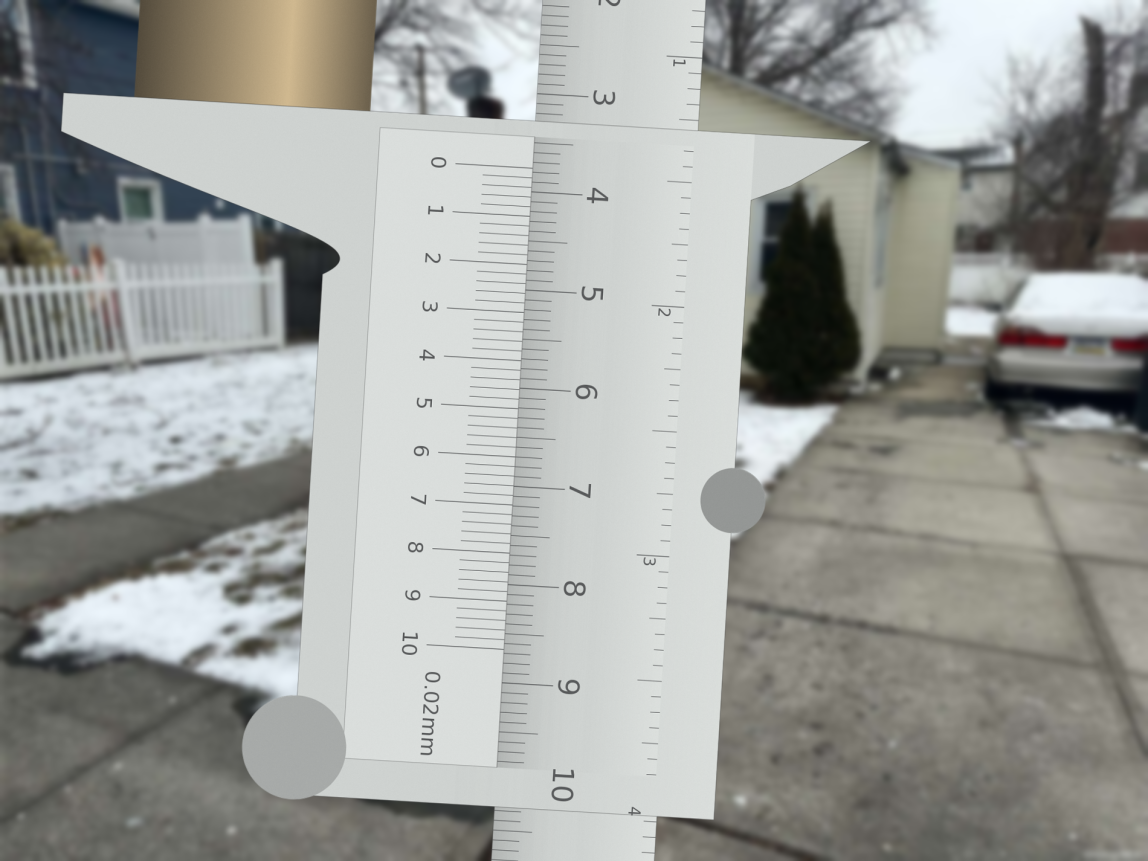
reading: value=37.6 unit=mm
